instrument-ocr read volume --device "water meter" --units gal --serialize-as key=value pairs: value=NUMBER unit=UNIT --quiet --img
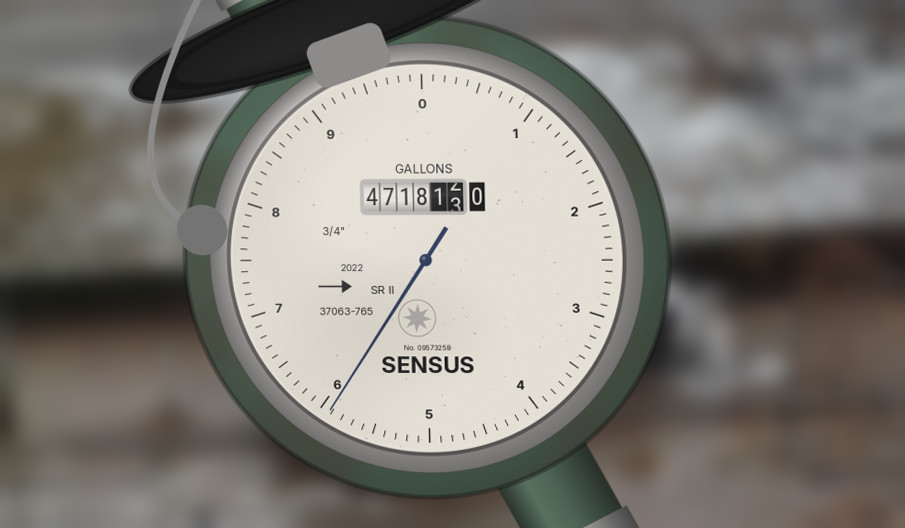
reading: value=4718125.9 unit=gal
